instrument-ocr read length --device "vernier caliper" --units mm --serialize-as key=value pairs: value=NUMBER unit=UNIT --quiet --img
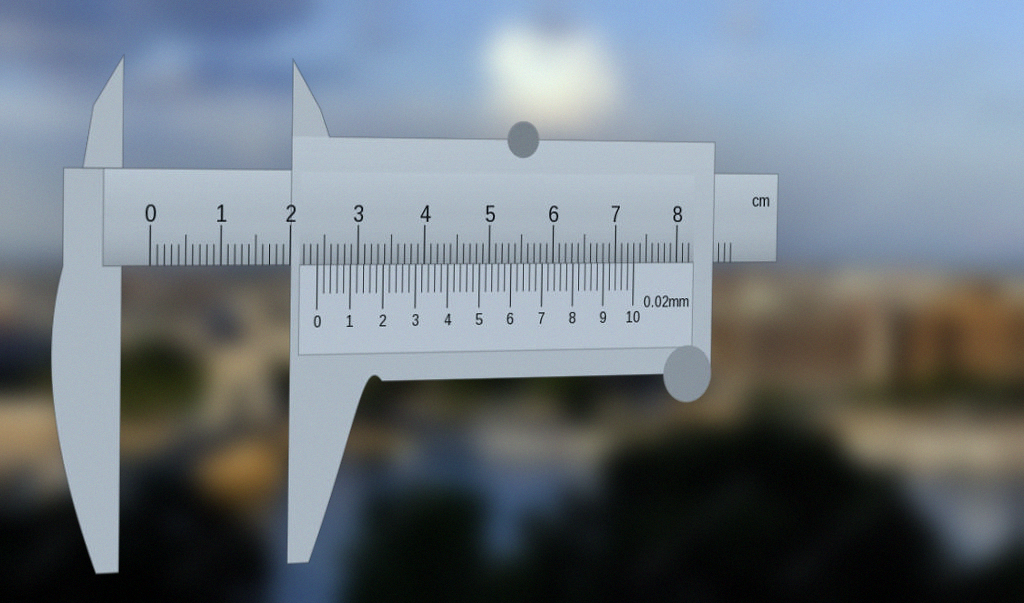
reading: value=24.0 unit=mm
